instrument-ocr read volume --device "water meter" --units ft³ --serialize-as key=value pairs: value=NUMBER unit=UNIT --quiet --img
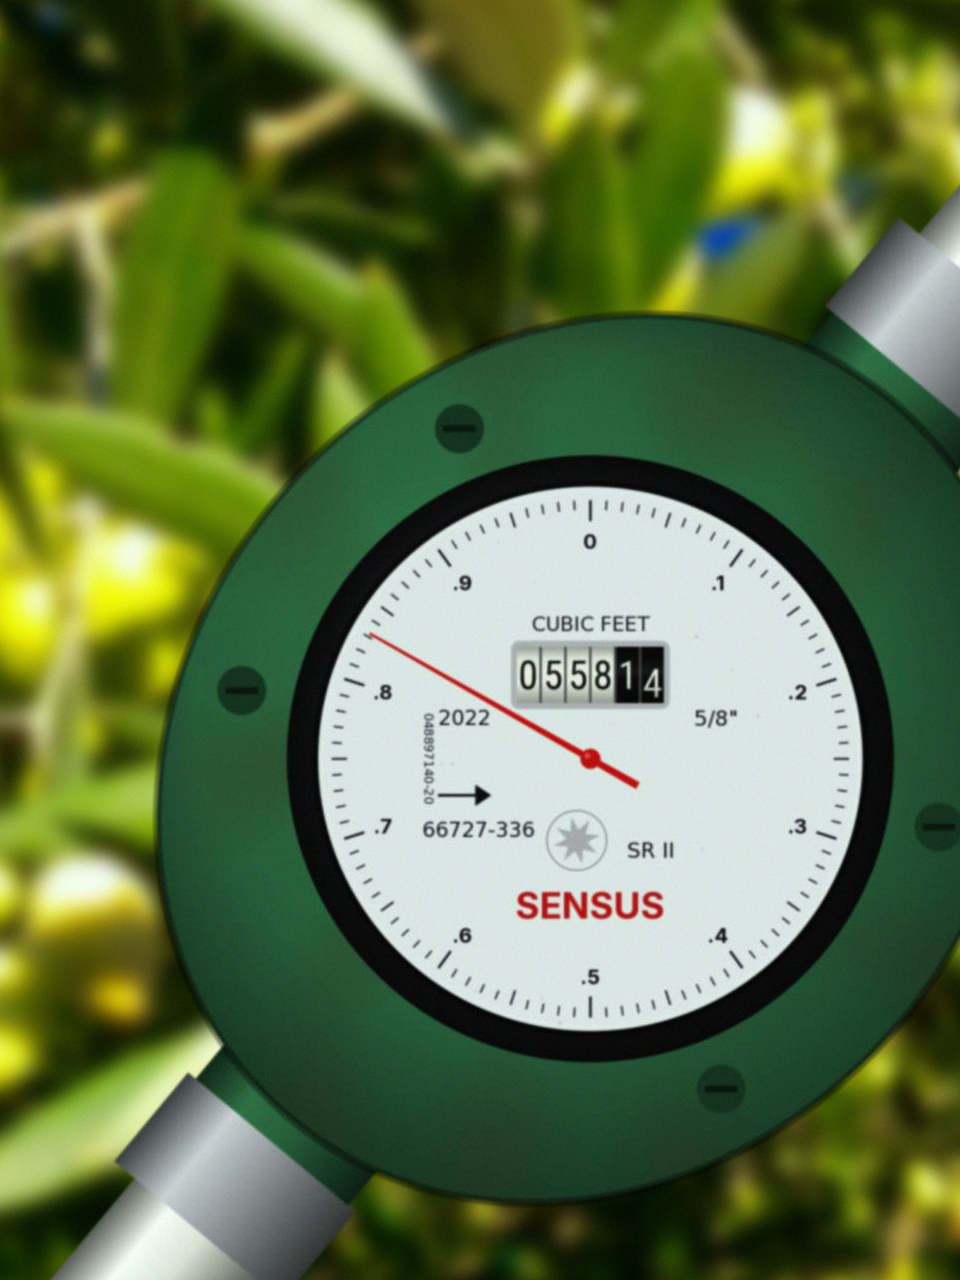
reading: value=55813.83 unit=ft³
